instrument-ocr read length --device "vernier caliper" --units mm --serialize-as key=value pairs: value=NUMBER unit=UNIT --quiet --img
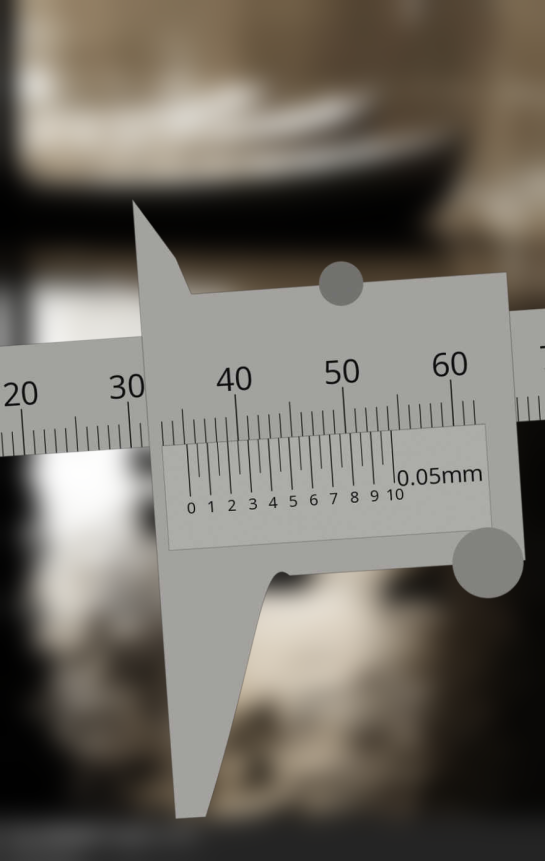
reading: value=35.2 unit=mm
